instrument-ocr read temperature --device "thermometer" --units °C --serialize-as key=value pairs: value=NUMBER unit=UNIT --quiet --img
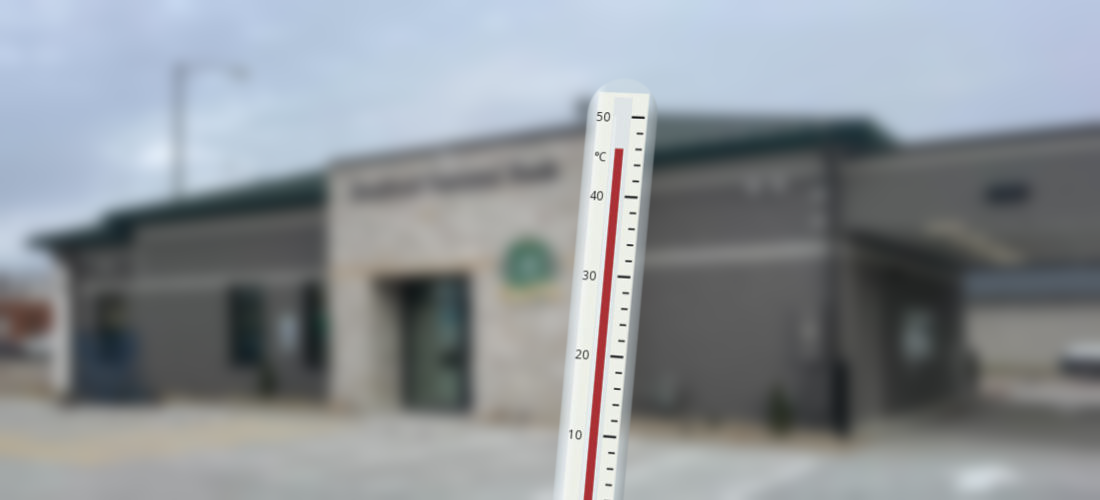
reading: value=46 unit=°C
